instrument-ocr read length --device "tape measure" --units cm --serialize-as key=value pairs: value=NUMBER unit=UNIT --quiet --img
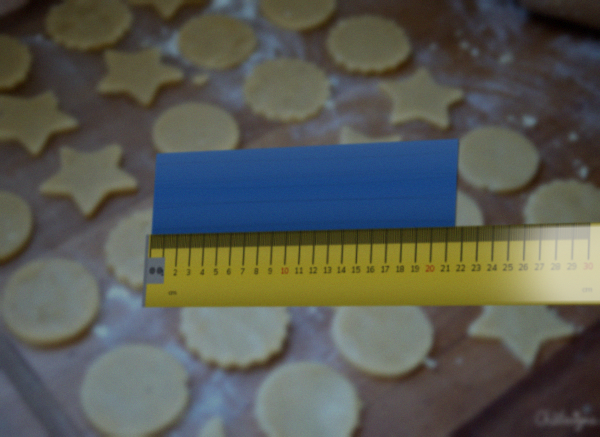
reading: value=21.5 unit=cm
